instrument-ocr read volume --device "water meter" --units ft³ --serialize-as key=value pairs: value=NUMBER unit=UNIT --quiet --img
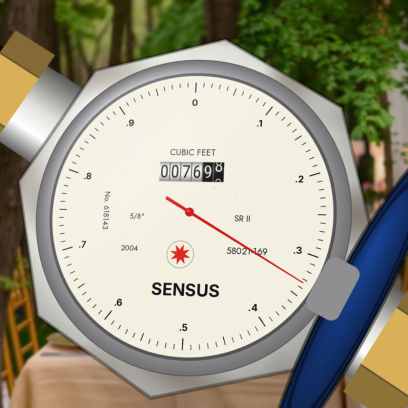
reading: value=7698.33 unit=ft³
